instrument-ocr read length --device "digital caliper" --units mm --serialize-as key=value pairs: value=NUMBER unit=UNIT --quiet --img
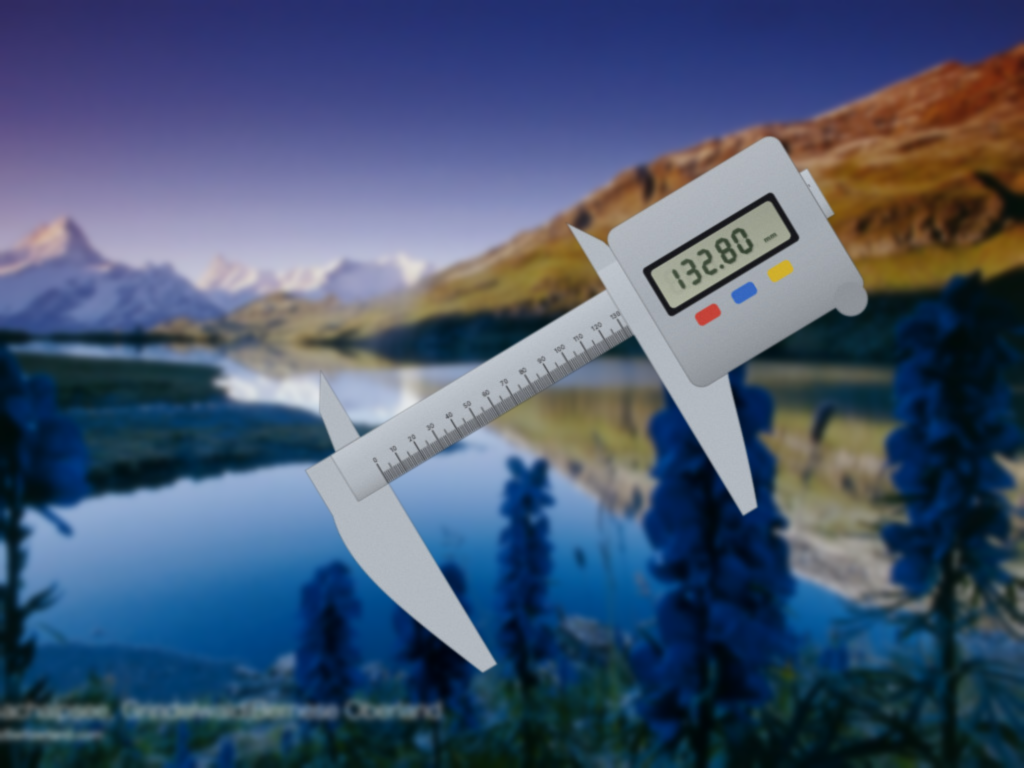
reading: value=132.80 unit=mm
